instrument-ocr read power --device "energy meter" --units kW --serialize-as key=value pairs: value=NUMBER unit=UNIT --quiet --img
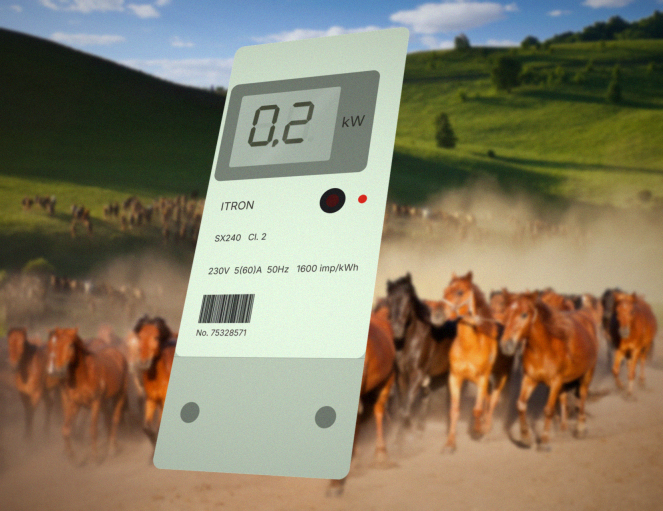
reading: value=0.2 unit=kW
